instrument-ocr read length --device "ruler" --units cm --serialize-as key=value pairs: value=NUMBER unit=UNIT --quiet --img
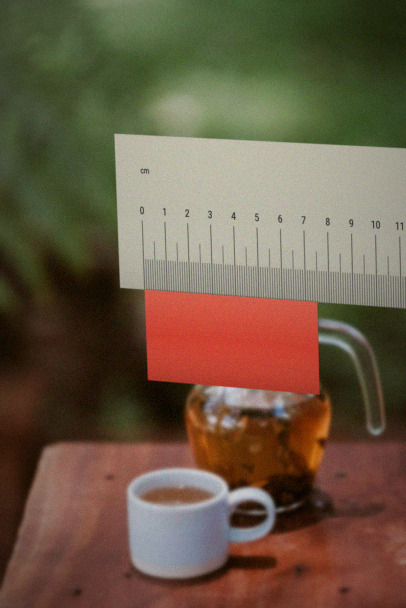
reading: value=7.5 unit=cm
